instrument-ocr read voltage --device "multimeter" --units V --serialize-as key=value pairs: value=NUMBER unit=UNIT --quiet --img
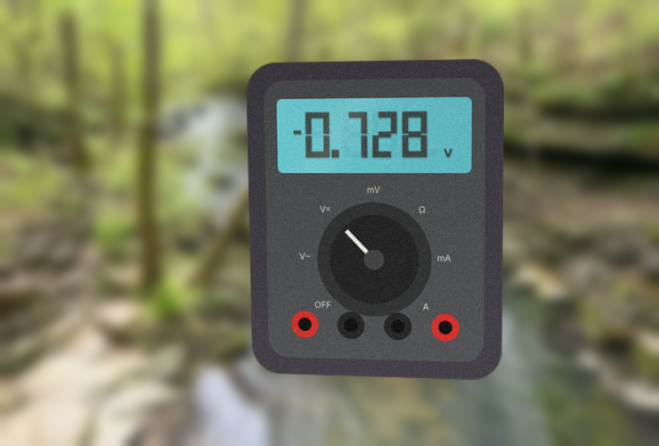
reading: value=-0.728 unit=V
